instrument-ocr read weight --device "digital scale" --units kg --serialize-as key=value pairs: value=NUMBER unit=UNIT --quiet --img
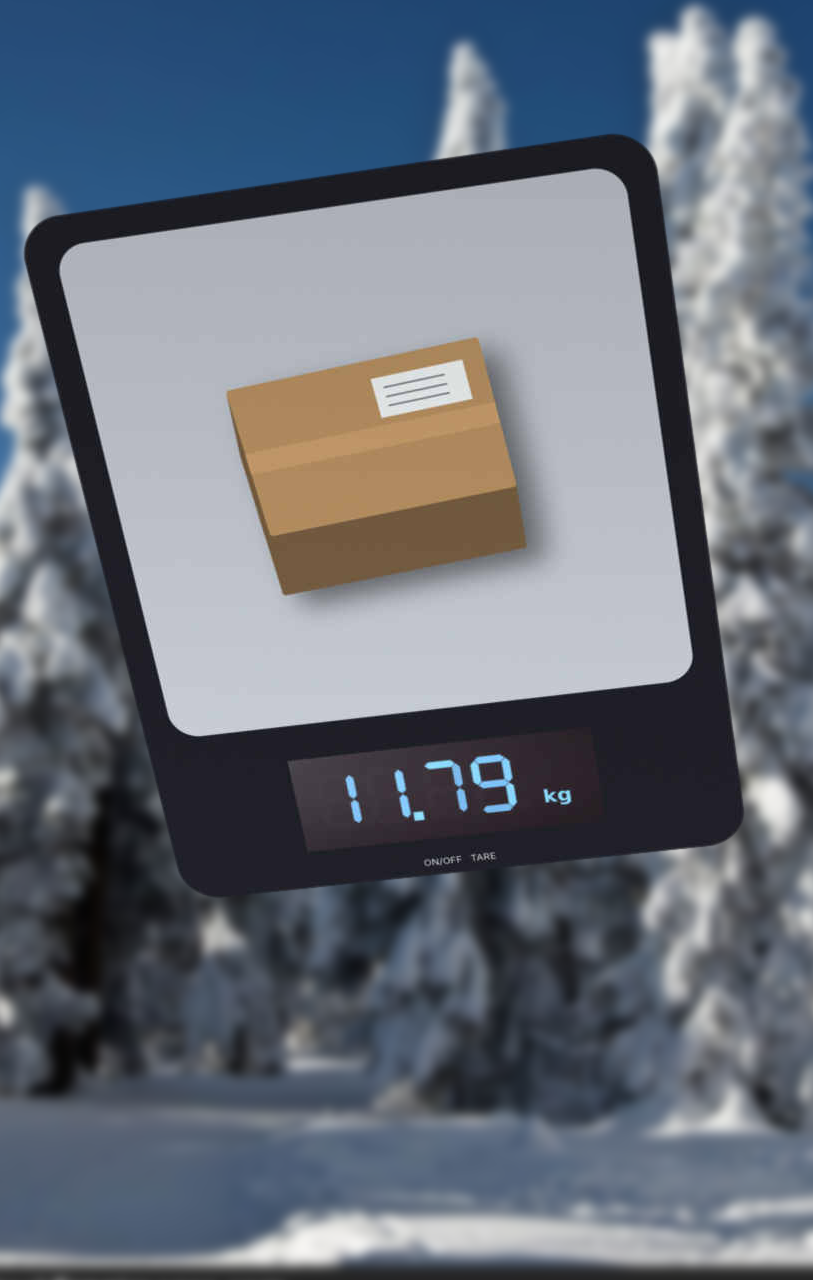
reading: value=11.79 unit=kg
